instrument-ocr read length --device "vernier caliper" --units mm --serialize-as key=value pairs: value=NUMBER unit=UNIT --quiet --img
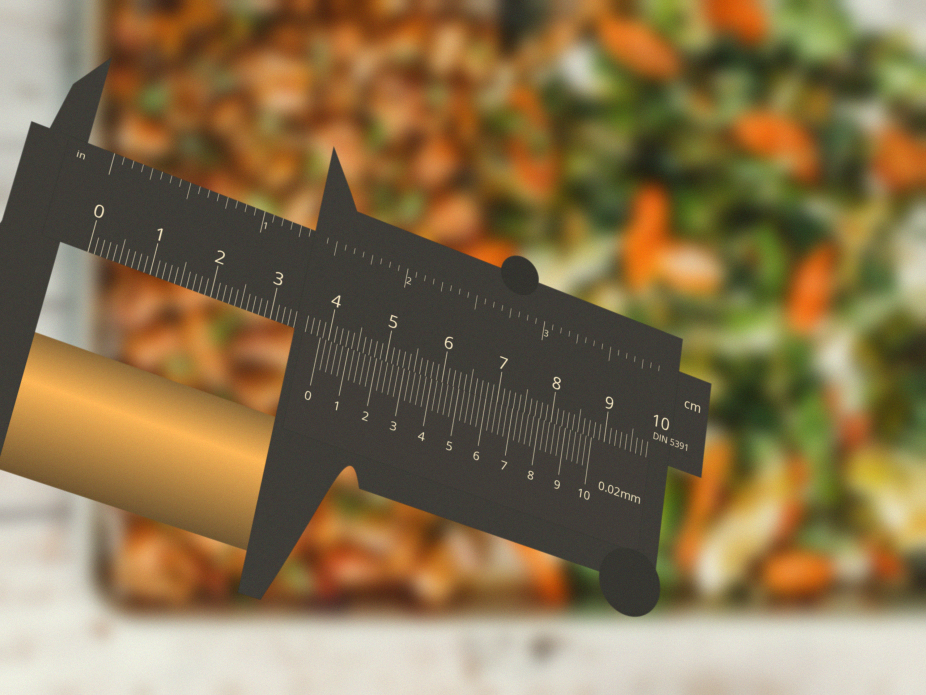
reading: value=38.6 unit=mm
